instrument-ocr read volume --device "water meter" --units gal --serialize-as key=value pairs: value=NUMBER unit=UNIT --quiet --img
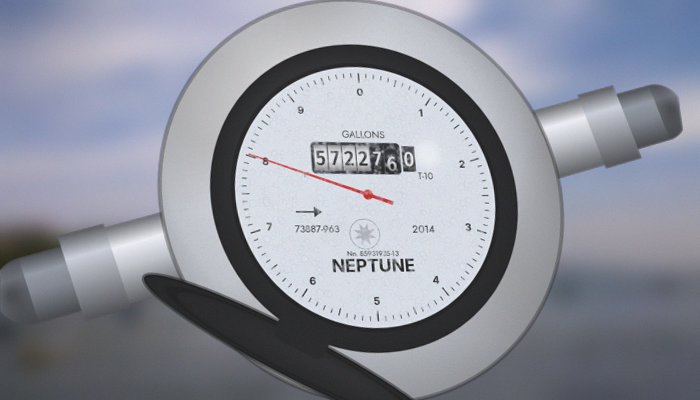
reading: value=5722758.0 unit=gal
